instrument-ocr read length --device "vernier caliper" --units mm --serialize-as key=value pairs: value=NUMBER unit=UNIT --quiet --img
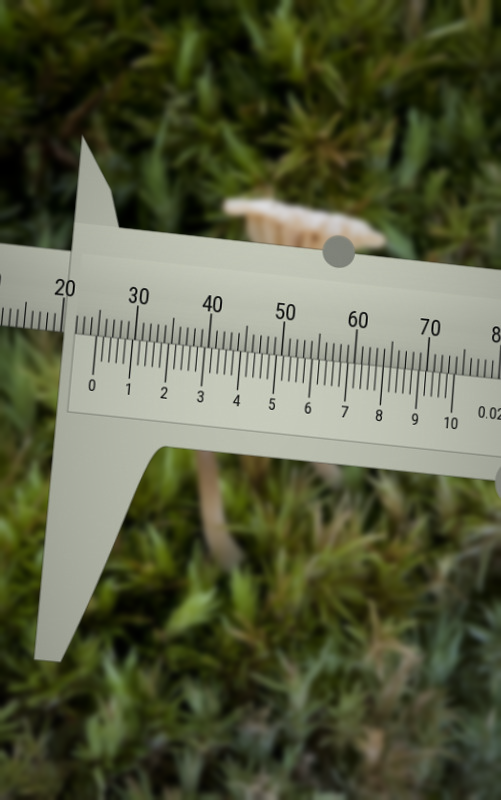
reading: value=24.8 unit=mm
